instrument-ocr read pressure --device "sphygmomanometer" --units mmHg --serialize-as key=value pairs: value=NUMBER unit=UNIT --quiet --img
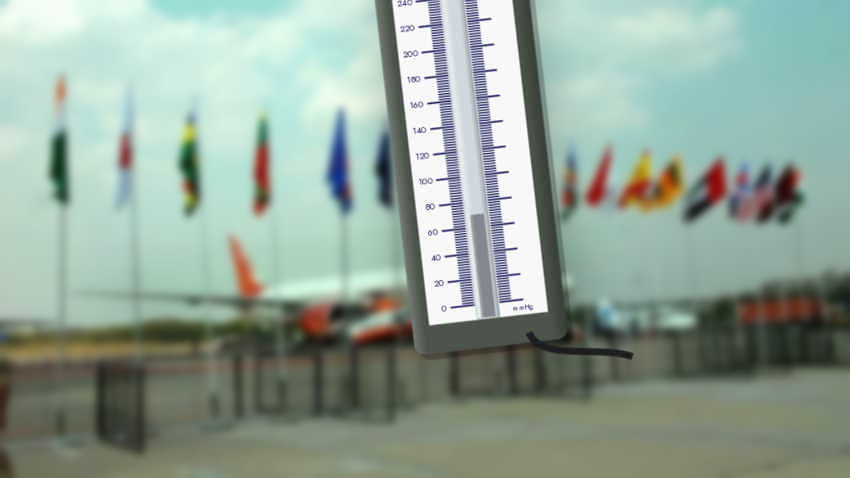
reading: value=70 unit=mmHg
